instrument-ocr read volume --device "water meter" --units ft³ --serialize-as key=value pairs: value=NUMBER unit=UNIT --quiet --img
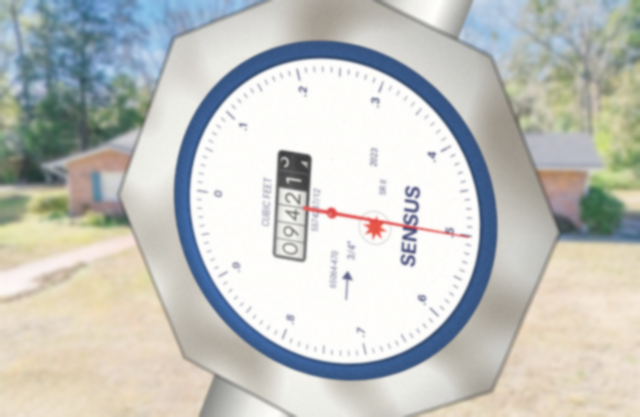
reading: value=94213.50 unit=ft³
